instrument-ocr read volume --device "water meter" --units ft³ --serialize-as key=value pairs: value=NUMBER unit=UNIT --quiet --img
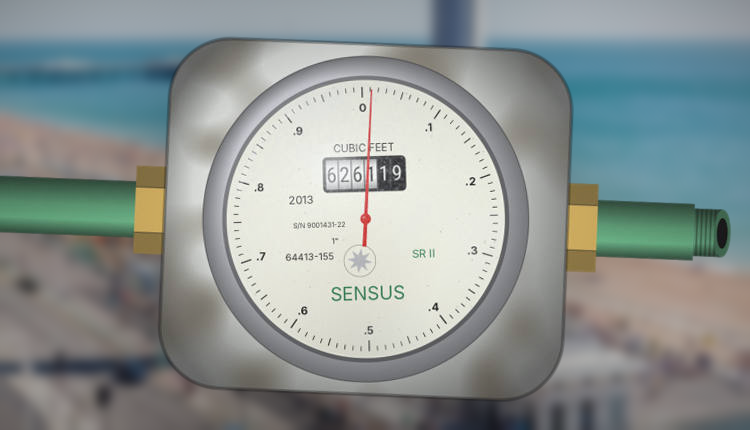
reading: value=626119.01 unit=ft³
